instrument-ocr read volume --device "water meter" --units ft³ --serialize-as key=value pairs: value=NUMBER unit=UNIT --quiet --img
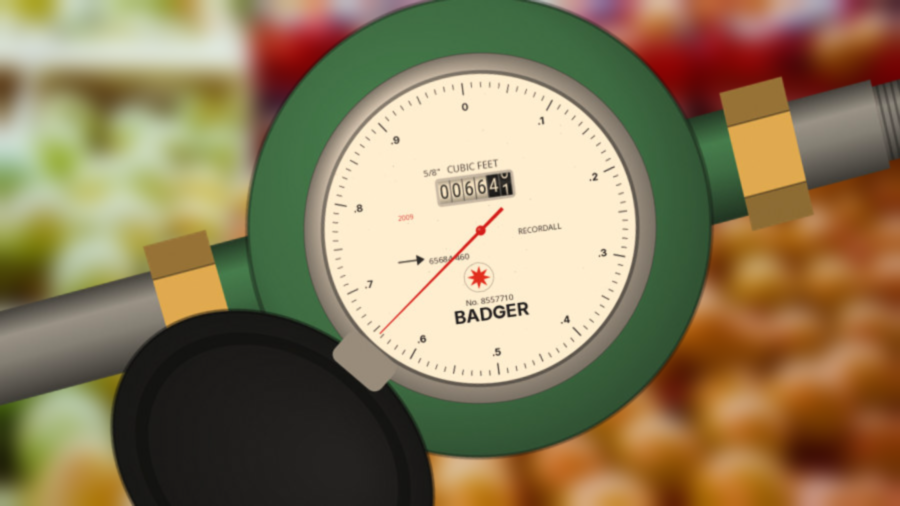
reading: value=6640.64 unit=ft³
